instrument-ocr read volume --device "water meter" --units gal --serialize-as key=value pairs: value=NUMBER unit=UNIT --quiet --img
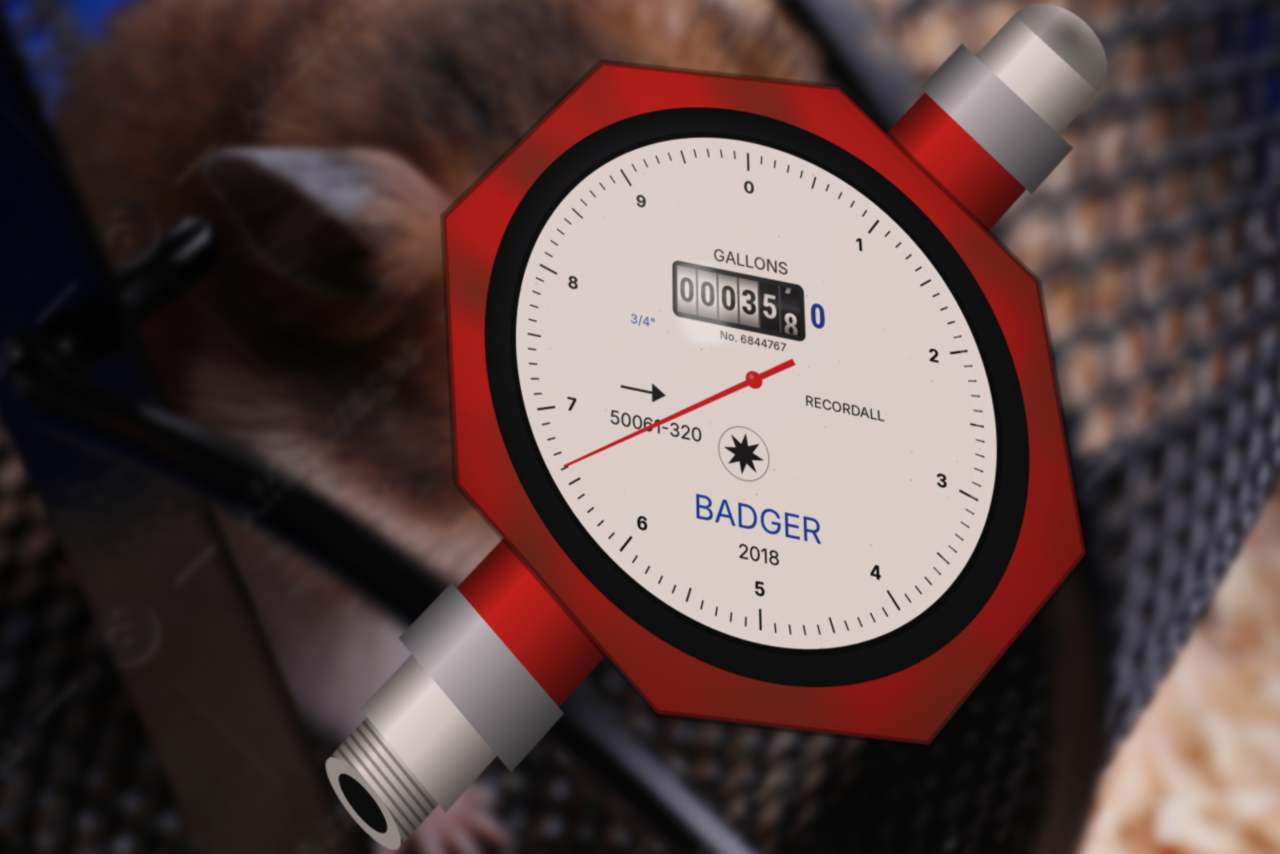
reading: value=3576.6 unit=gal
